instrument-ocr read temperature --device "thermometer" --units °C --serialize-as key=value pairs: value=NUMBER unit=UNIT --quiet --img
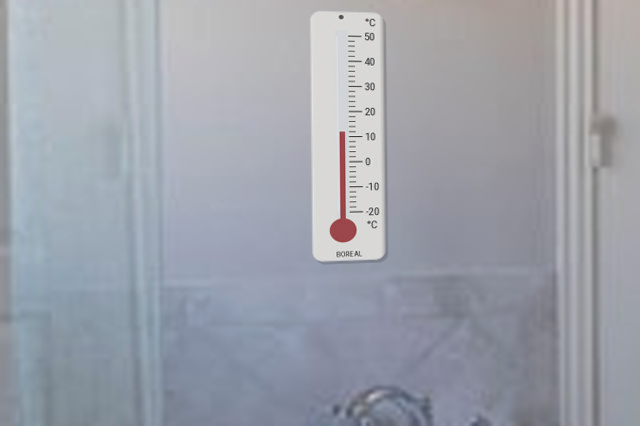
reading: value=12 unit=°C
